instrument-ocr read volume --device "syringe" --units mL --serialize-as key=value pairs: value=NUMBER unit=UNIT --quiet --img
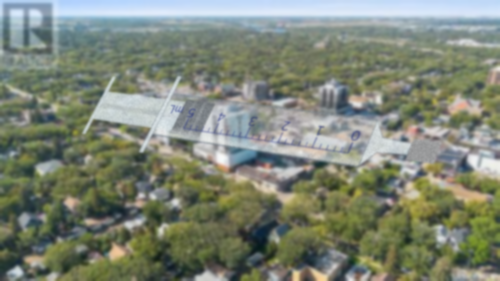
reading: value=4.4 unit=mL
